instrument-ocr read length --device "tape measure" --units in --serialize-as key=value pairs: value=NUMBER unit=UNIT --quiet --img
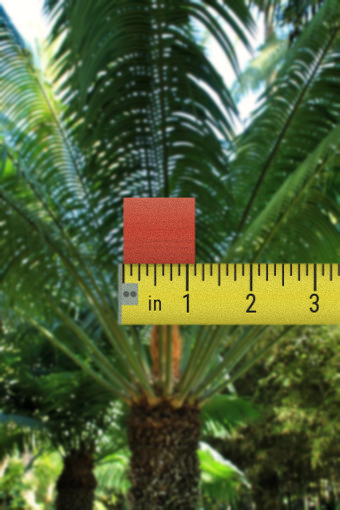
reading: value=1.125 unit=in
